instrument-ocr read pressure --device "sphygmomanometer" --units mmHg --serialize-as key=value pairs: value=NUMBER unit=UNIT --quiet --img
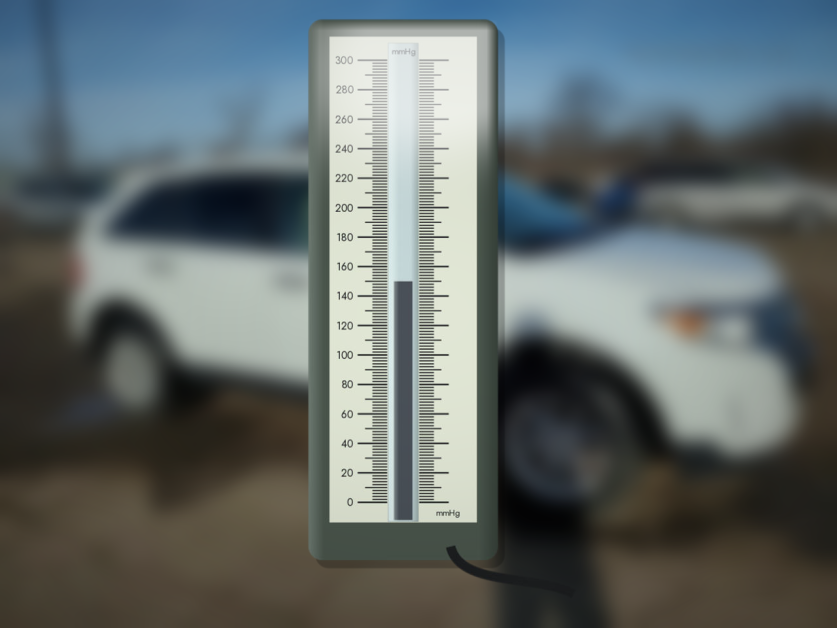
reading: value=150 unit=mmHg
